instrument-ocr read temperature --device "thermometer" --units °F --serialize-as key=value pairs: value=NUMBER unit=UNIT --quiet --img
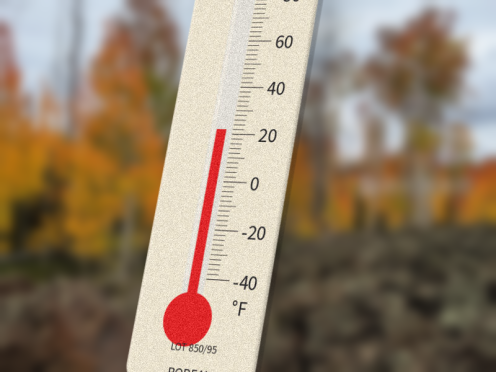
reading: value=22 unit=°F
